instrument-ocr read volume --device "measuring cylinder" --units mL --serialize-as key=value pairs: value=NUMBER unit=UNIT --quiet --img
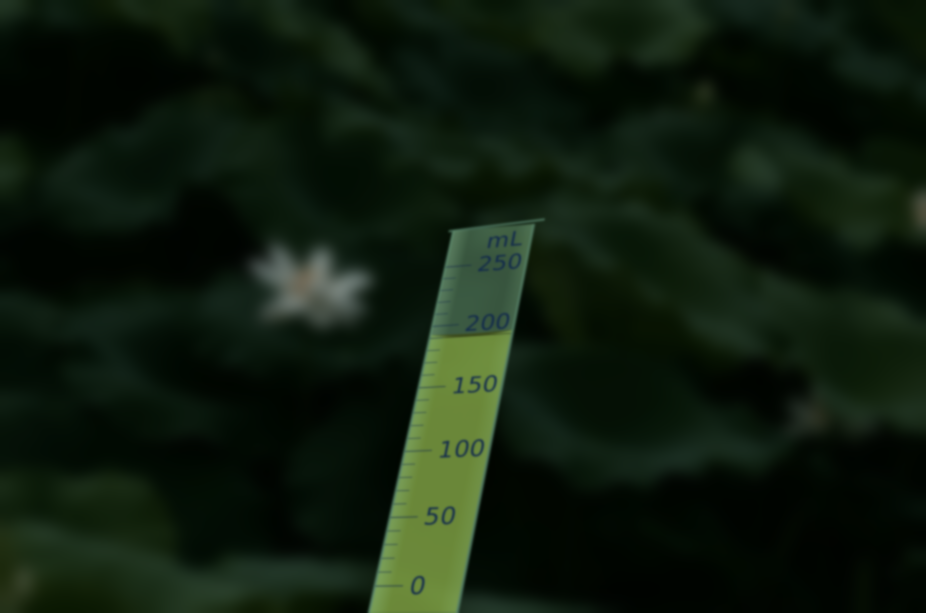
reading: value=190 unit=mL
